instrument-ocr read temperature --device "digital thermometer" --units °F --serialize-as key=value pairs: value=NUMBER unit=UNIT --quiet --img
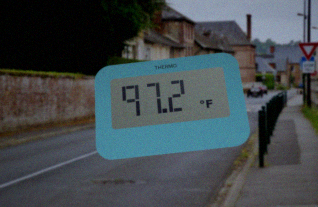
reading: value=97.2 unit=°F
